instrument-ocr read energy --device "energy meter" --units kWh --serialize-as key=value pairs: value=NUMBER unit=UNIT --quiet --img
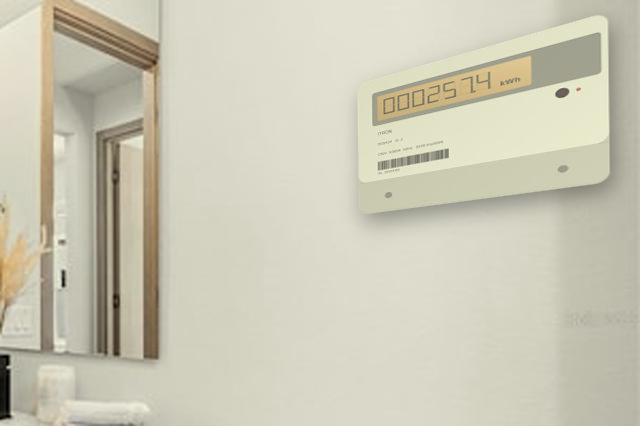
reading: value=257.4 unit=kWh
